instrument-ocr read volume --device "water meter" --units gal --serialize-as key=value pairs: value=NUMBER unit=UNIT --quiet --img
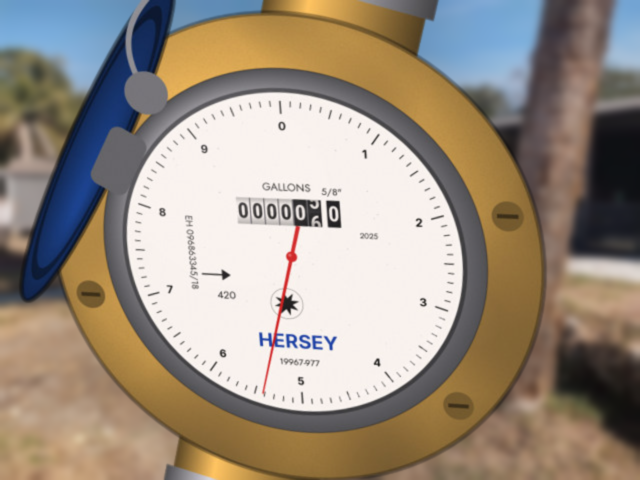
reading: value=55.4 unit=gal
